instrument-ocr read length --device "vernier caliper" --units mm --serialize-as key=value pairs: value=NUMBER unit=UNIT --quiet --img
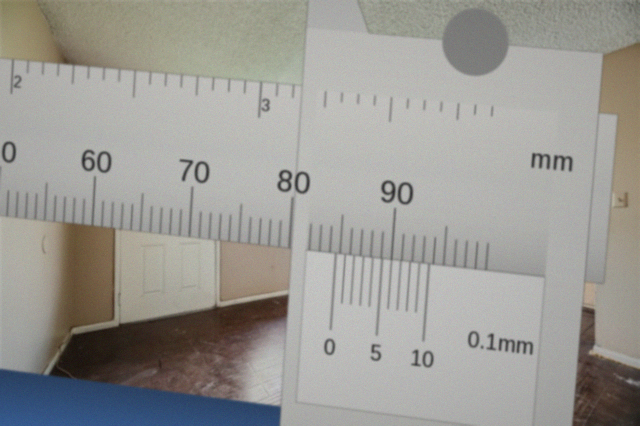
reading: value=84.6 unit=mm
